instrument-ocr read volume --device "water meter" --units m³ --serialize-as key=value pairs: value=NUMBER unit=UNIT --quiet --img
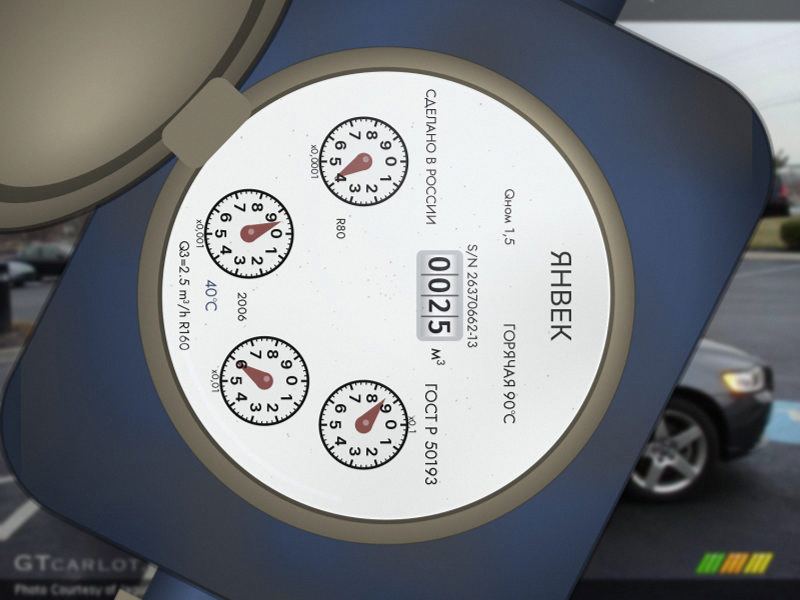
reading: value=25.8594 unit=m³
